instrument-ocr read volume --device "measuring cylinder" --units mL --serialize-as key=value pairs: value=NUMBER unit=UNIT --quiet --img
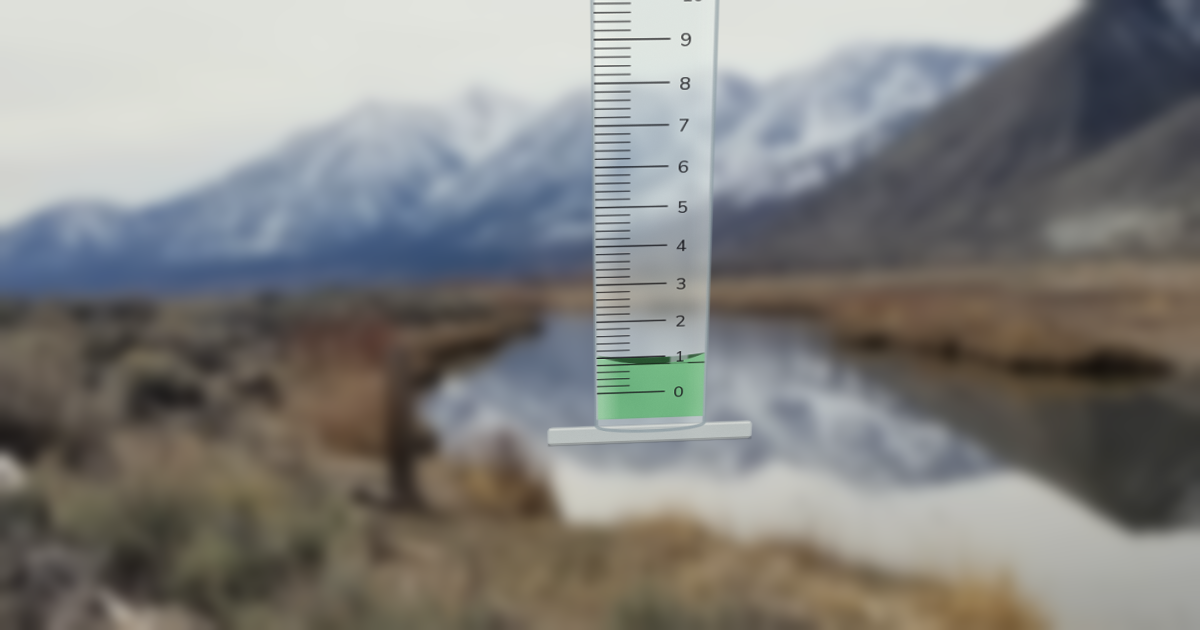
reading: value=0.8 unit=mL
